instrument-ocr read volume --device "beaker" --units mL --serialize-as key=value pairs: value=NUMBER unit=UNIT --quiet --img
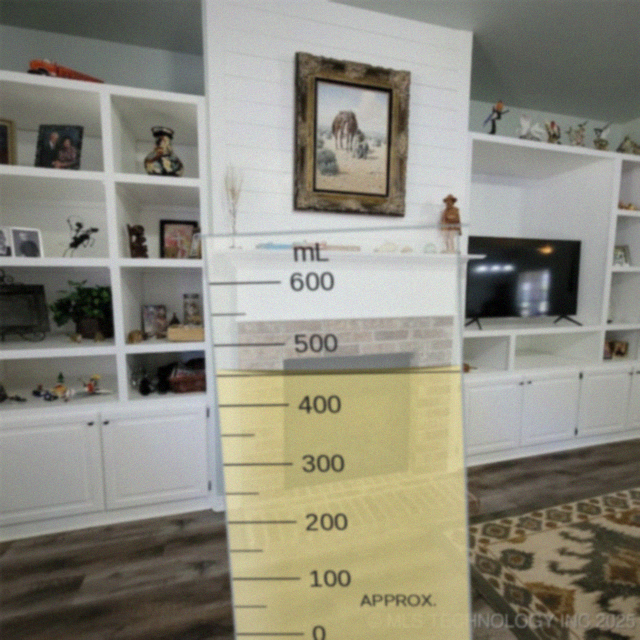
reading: value=450 unit=mL
